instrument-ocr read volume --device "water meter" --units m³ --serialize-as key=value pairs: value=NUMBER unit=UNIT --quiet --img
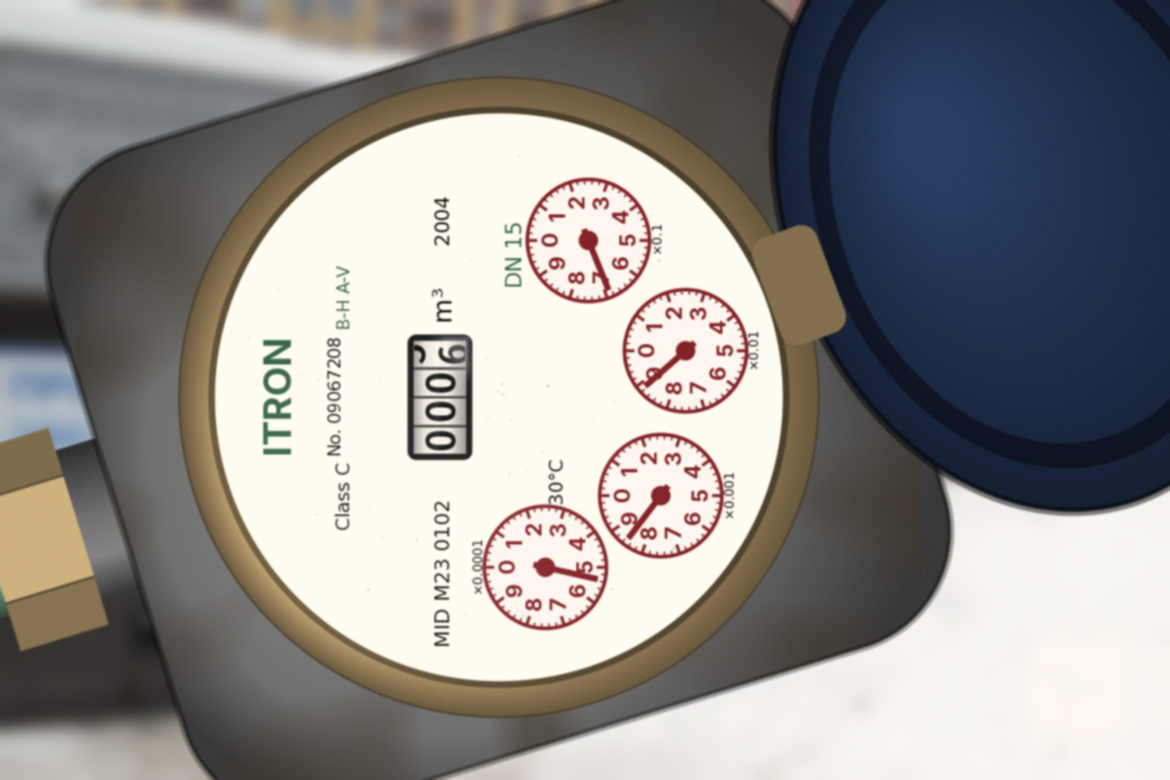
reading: value=5.6885 unit=m³
